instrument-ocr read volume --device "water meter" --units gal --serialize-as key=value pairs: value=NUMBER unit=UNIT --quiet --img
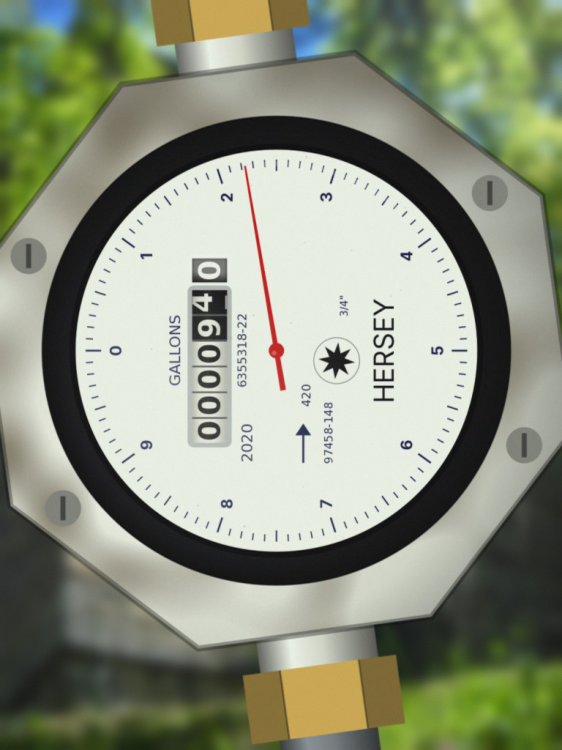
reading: value=942.2 unit=gal
